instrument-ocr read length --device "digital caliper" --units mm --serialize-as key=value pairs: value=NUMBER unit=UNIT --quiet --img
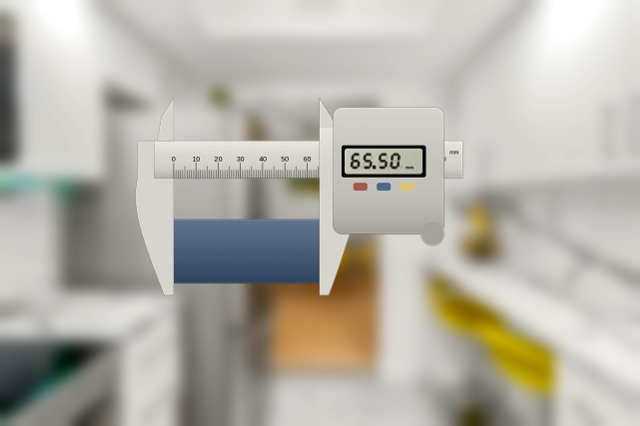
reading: value=65.50 unit=mm
